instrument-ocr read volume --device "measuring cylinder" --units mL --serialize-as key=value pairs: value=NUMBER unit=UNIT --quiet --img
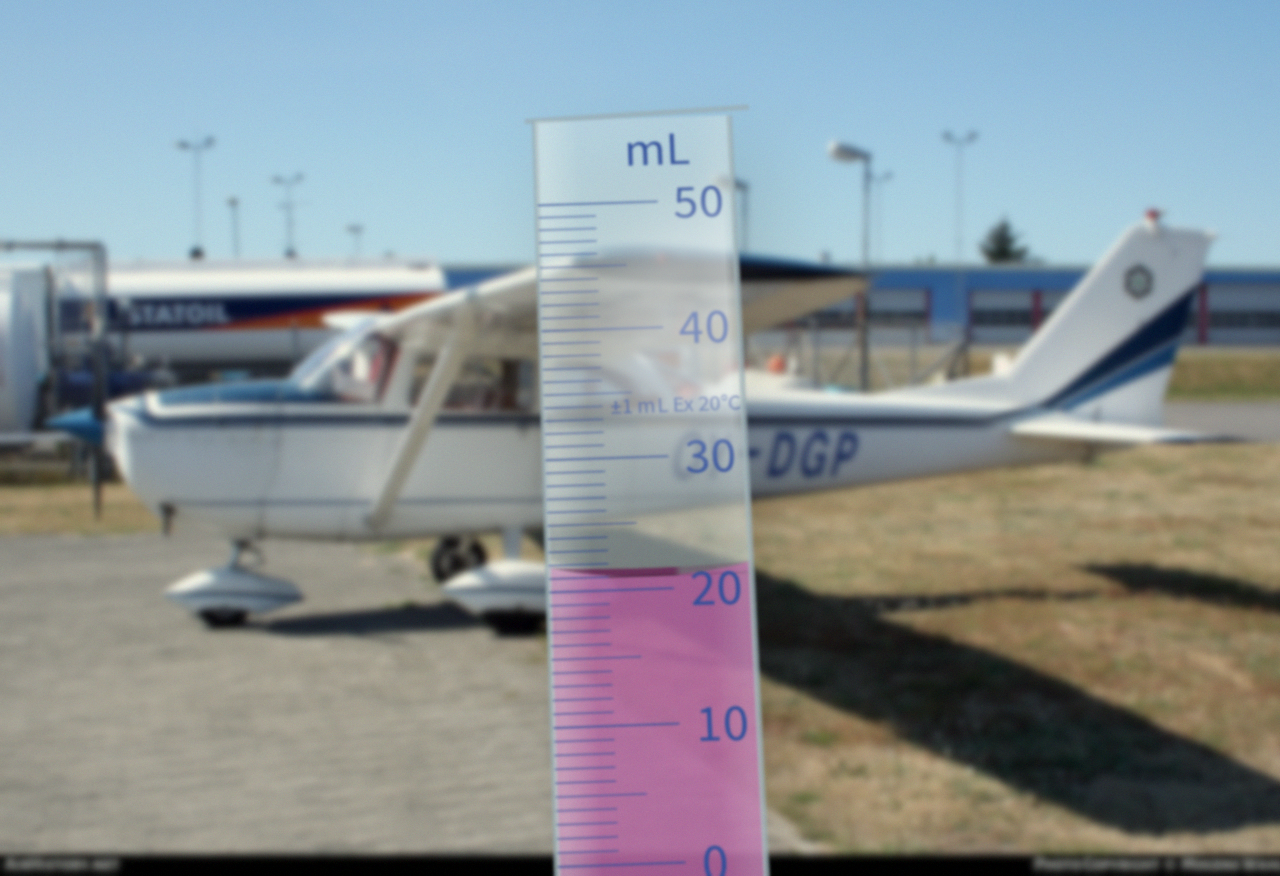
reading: value=21 unit=mL
